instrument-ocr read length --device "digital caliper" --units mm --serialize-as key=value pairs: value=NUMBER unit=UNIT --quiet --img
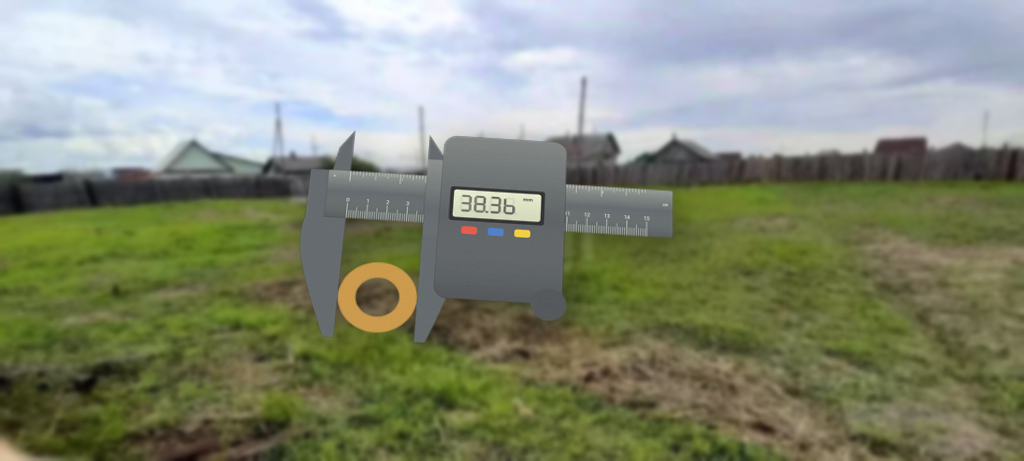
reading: value=38.36 unit=mm
